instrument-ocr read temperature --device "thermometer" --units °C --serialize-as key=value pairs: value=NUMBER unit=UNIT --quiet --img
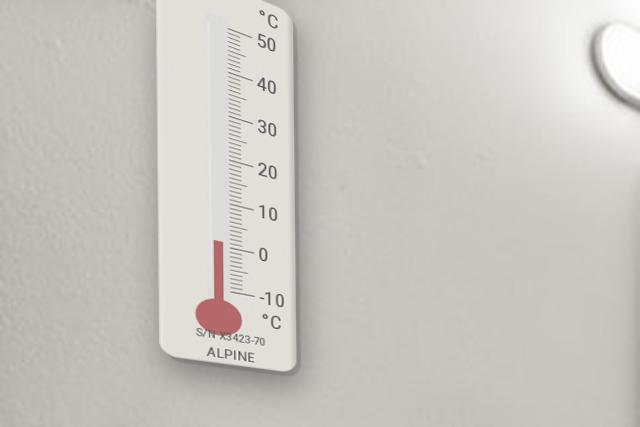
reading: value=1 unit=°C
